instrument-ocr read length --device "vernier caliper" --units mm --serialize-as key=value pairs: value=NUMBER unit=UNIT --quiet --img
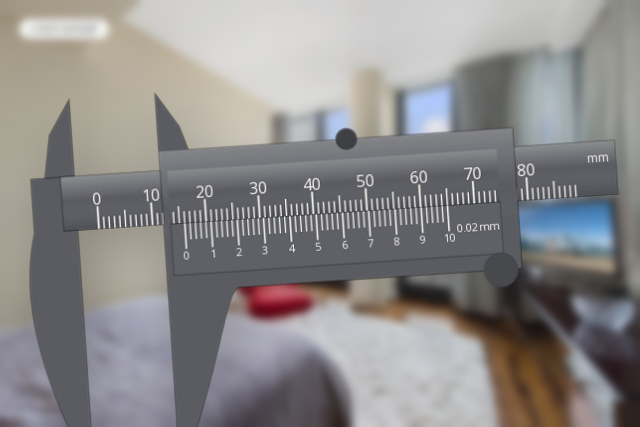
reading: value=16.0 unit=mm
